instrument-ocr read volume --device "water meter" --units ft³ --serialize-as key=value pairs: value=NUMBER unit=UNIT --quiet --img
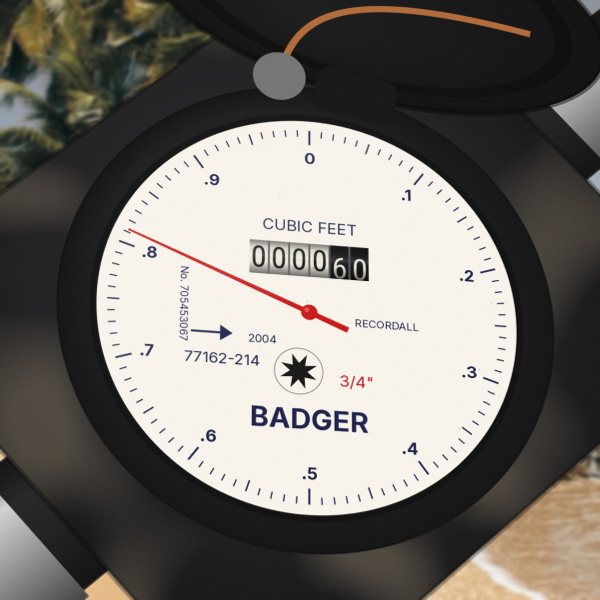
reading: value=59.81 unit=ft³
